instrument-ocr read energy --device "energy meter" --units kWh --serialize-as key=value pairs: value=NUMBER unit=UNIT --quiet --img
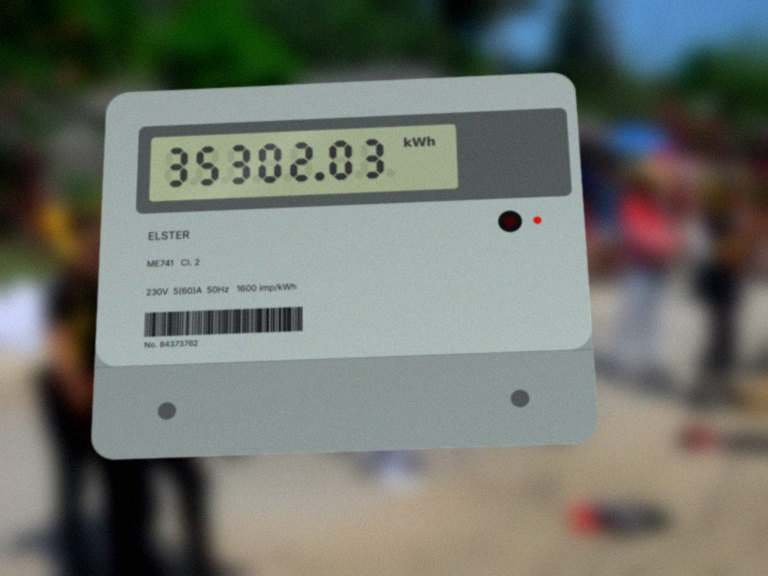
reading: value=35302.03 unit=kWh
